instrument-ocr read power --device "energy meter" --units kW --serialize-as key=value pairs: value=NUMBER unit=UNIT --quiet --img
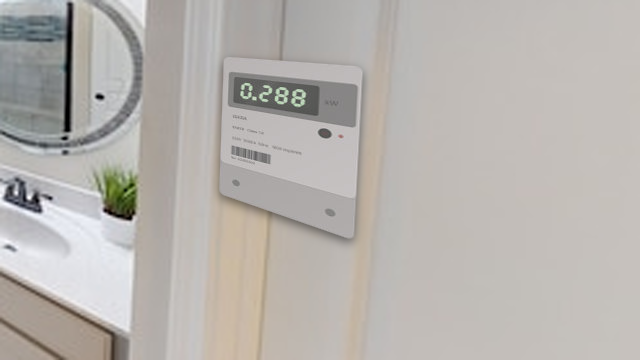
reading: value=0.288 unit=kW
